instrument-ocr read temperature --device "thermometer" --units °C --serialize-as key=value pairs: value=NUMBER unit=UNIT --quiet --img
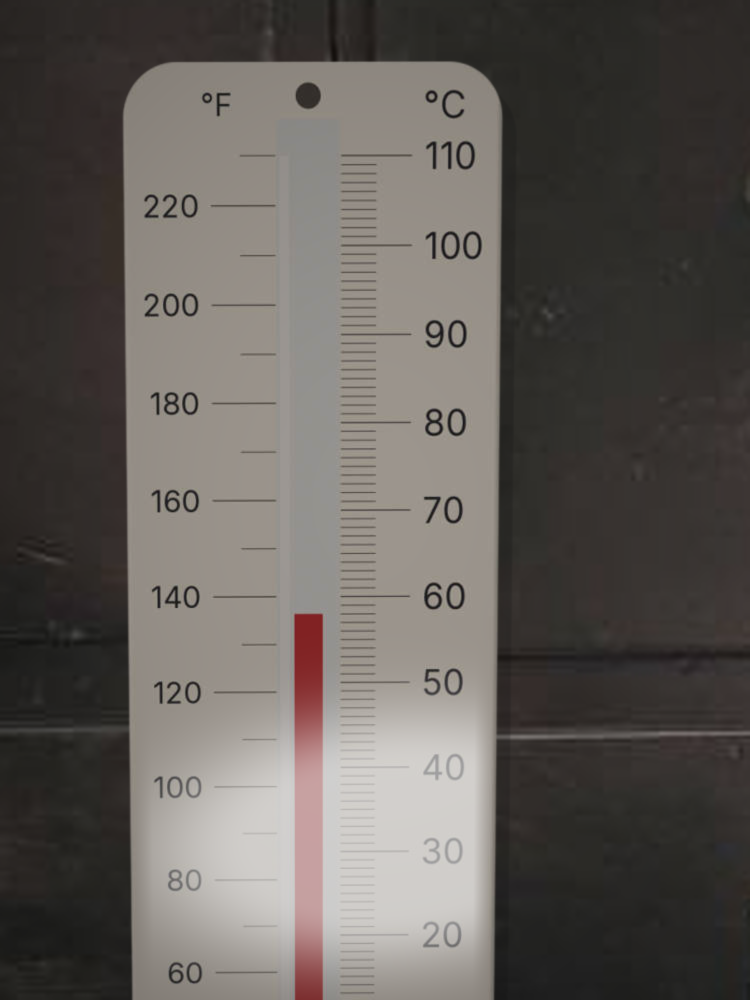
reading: value=58 unit=°C
